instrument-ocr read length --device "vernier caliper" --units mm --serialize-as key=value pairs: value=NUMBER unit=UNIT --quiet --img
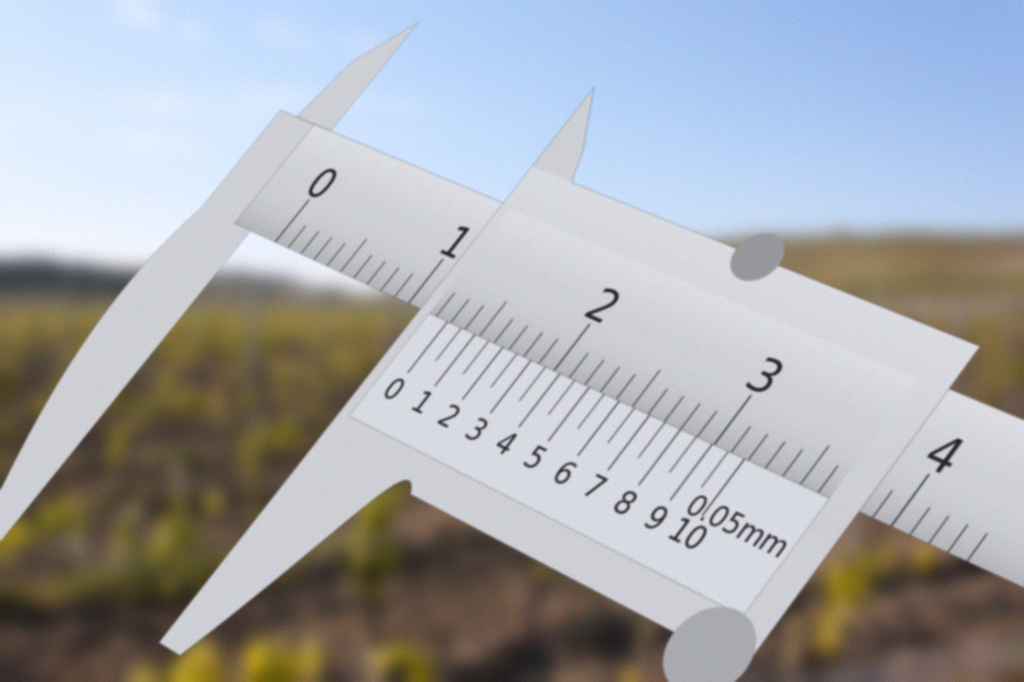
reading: value=12.8 unit=mm
